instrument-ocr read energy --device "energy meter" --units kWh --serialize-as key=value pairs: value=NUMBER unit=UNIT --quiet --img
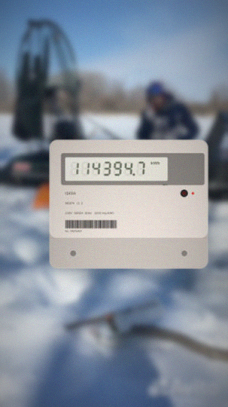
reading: value=114394.7 unit=kWh
